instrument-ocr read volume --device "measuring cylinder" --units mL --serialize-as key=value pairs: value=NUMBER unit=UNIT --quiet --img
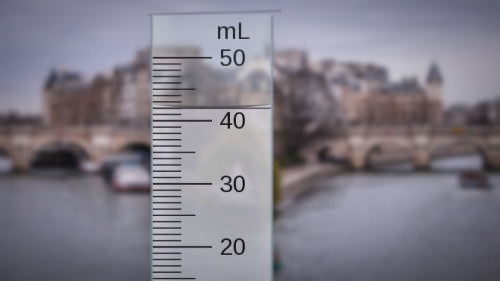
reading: value=42 unit=mL
